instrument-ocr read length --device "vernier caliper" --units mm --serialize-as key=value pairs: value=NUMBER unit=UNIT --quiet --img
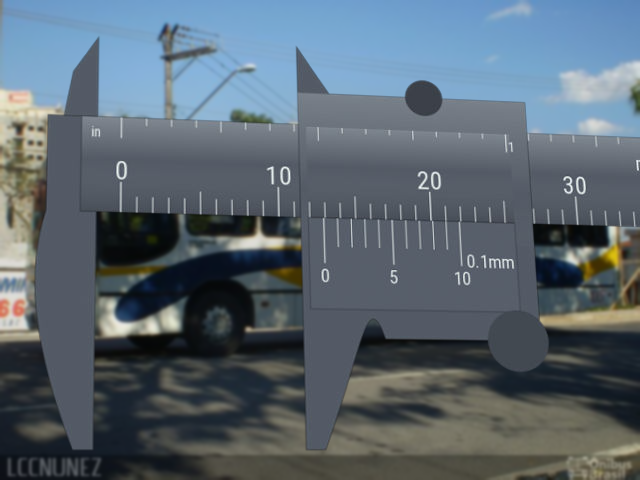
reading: value=12.9 unit=mm
